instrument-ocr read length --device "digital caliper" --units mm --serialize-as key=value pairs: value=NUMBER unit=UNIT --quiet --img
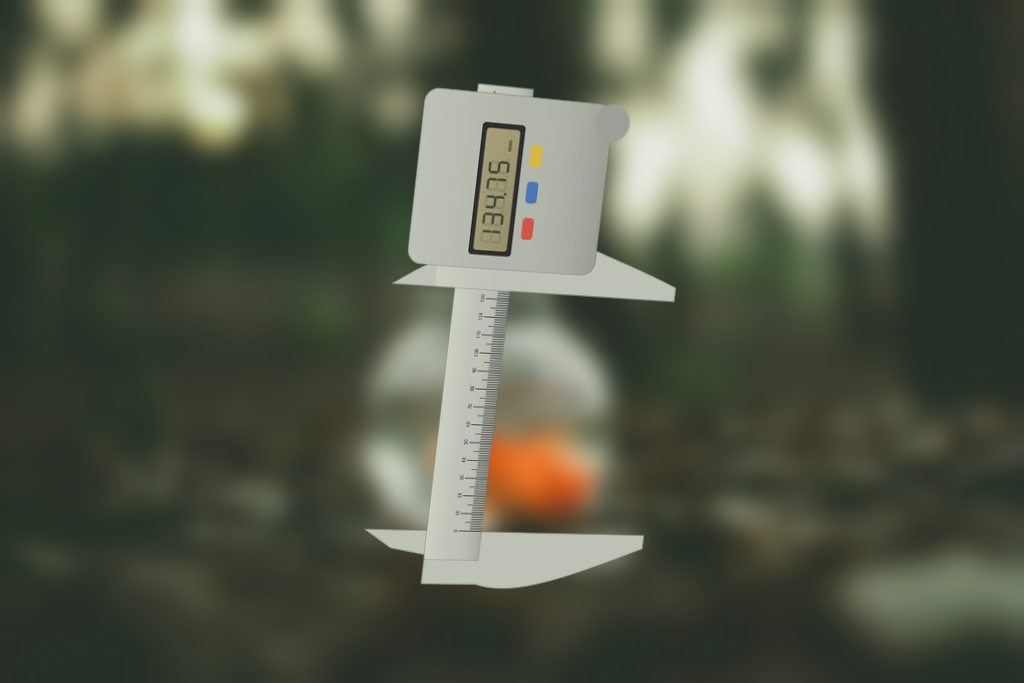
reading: value=134.75 unit=mm
